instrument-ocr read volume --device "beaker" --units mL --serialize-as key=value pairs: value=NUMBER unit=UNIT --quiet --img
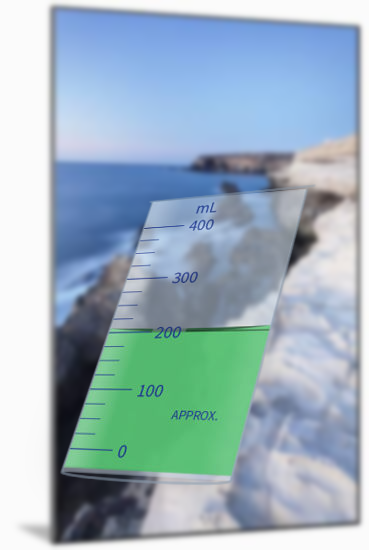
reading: value=200 unit=mL
